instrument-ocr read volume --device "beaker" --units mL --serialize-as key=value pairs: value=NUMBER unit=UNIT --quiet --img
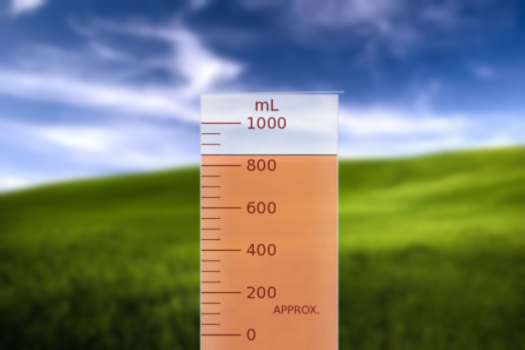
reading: value=850 unit=mL
